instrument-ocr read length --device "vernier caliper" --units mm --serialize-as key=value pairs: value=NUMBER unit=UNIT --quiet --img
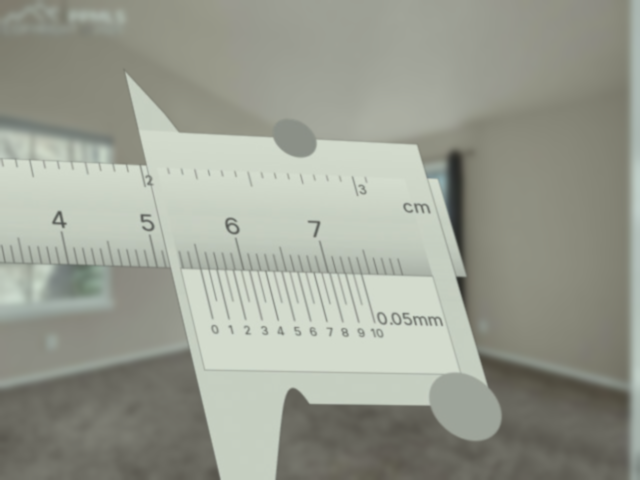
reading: value=55.0 unit=mm
